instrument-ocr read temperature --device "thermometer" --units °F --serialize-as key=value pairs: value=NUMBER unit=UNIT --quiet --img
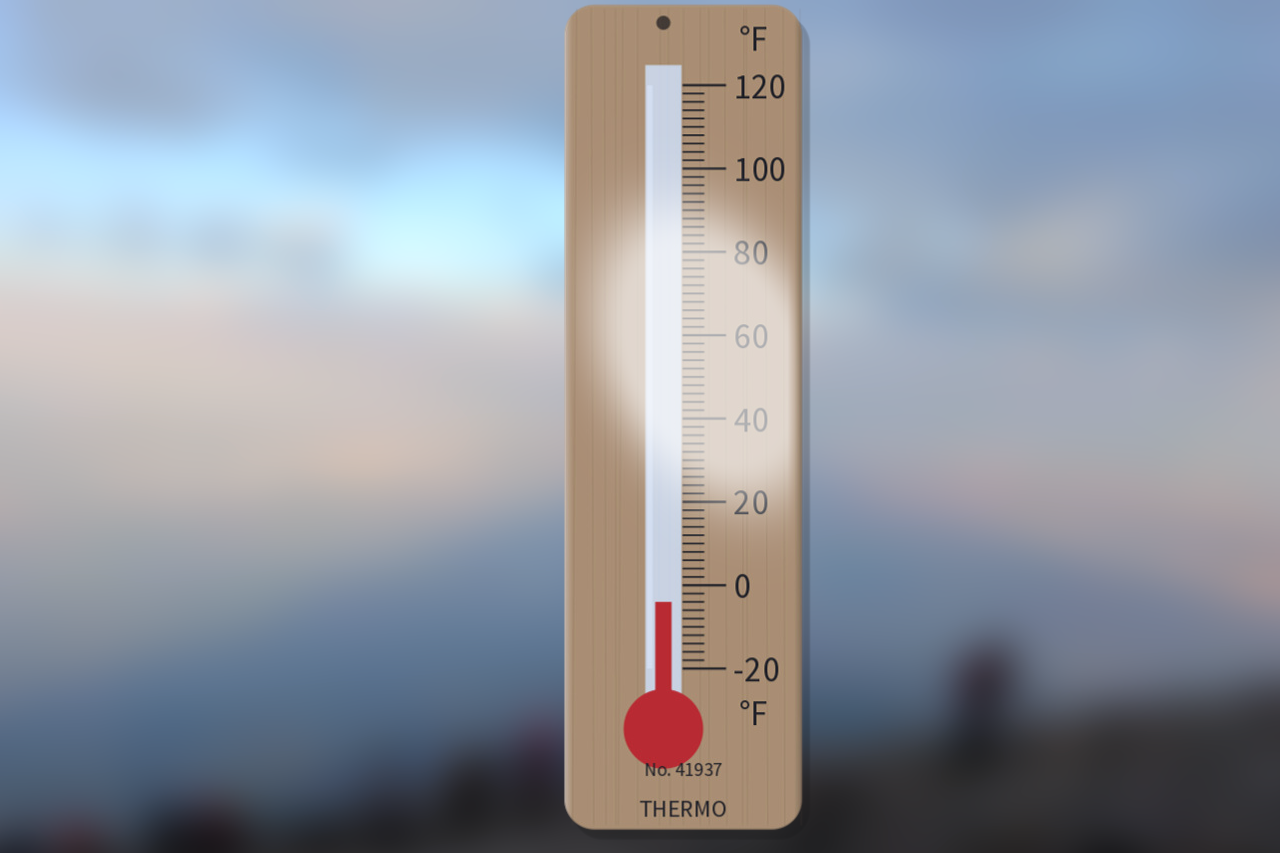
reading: value=-4 unit=°F
